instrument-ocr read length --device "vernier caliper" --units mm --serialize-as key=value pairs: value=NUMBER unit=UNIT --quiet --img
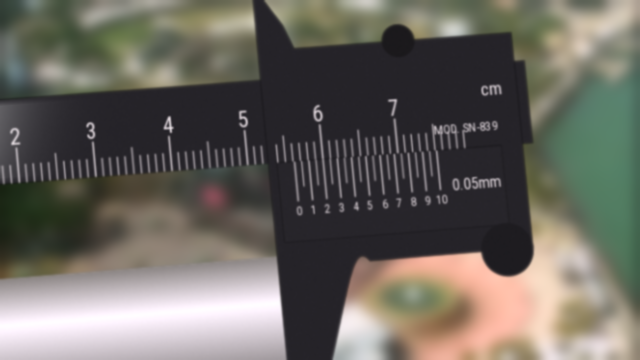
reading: value=56.2 unit=mm
